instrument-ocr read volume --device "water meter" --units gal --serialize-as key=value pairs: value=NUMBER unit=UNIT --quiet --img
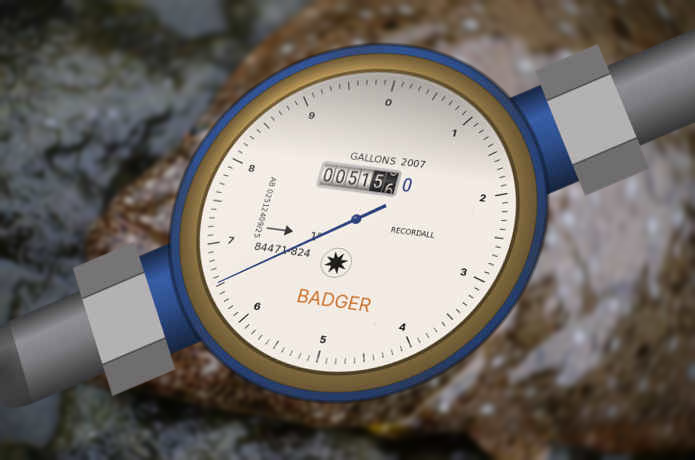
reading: value=51556.5 unit=gal
